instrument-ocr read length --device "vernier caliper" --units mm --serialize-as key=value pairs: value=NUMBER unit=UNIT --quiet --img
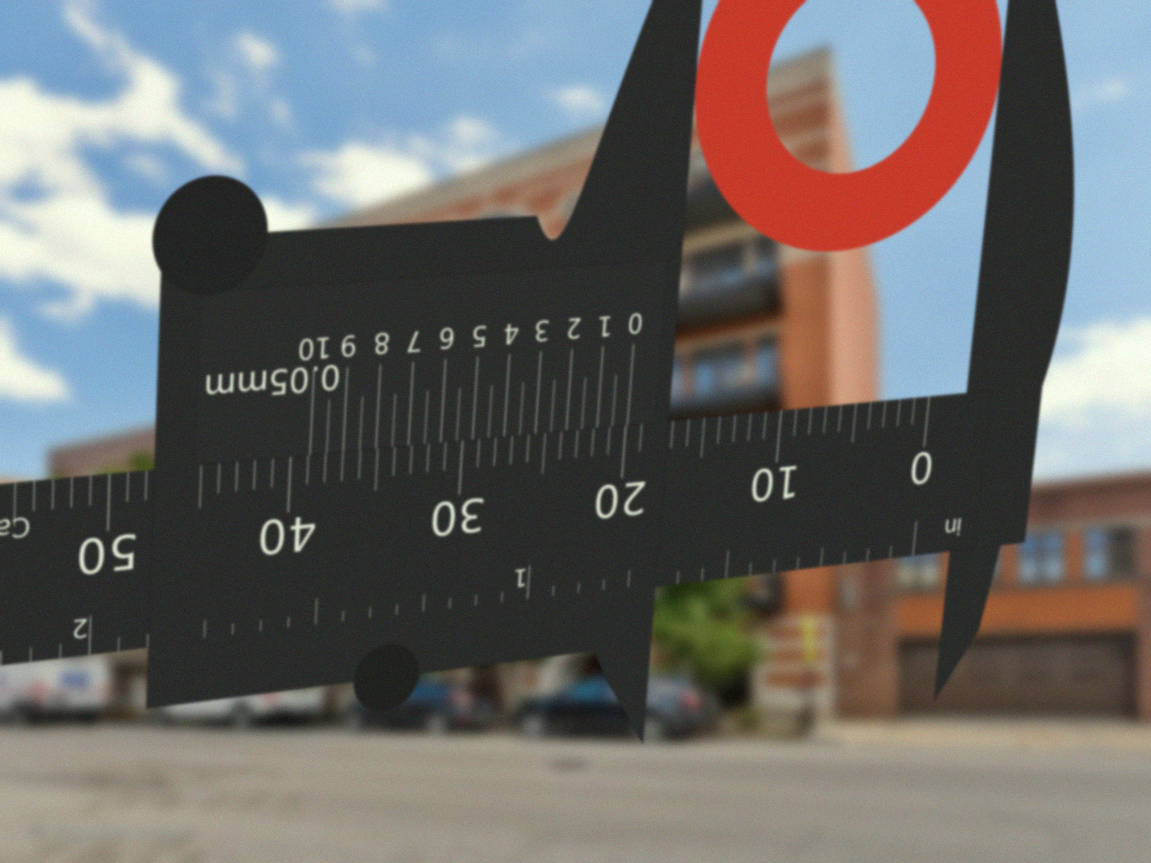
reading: value=19.9 unit=mm
